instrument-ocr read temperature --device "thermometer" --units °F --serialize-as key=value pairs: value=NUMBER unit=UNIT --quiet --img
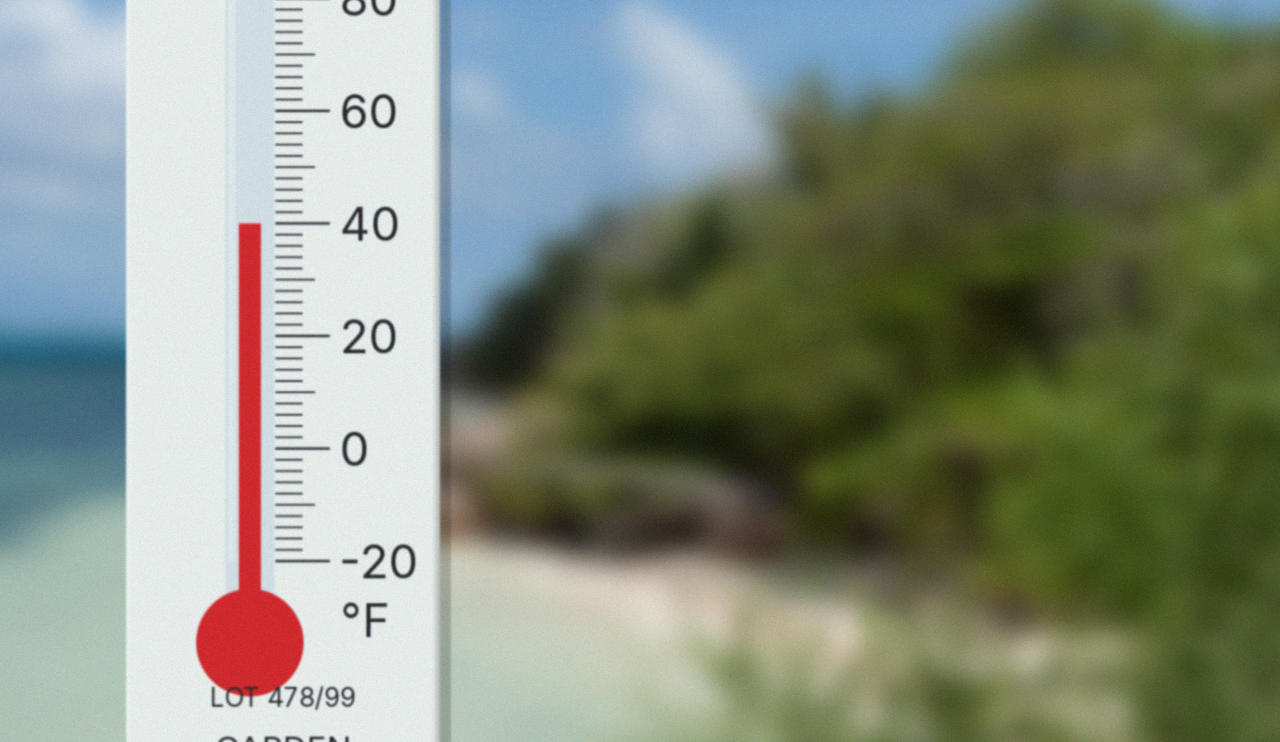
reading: value=40 unit=°F
